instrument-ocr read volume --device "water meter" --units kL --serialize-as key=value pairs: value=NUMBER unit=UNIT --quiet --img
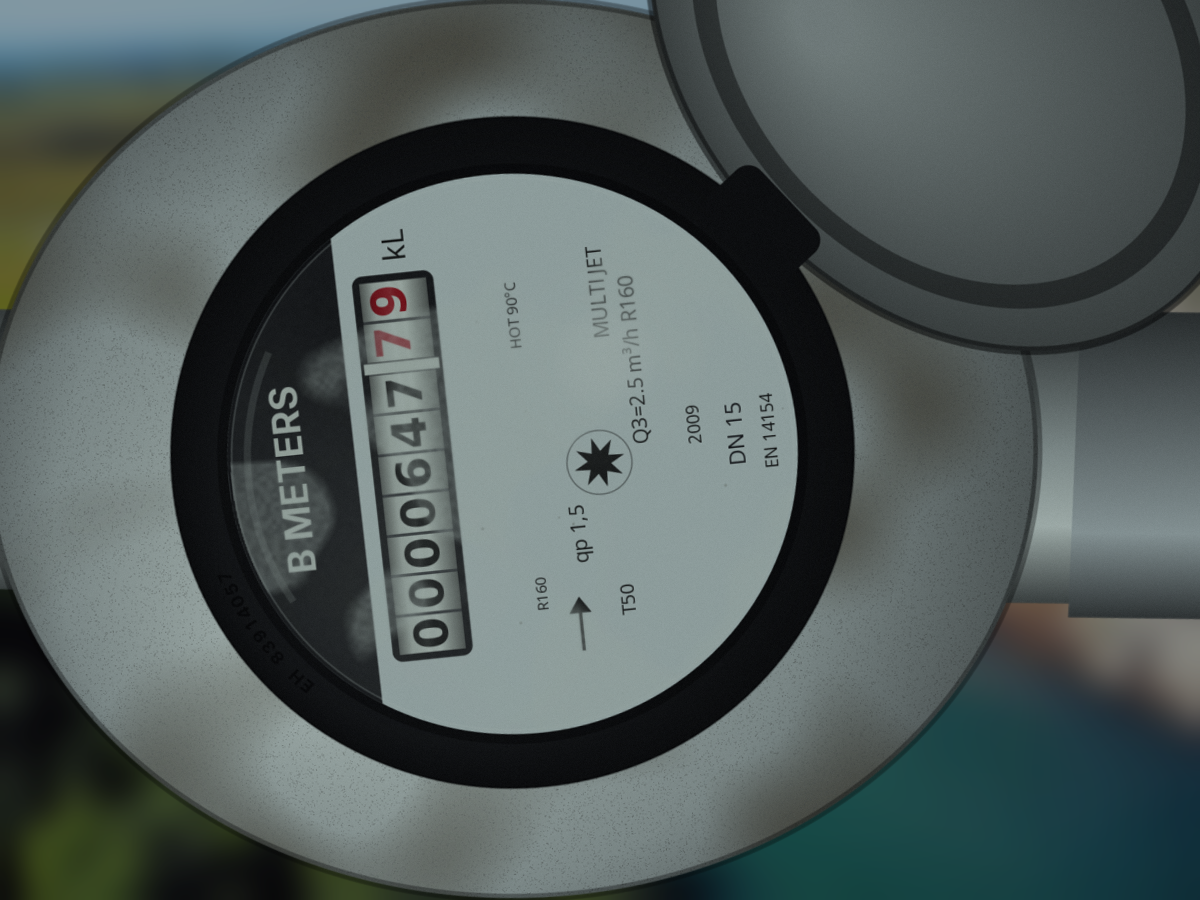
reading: value=647.79 unit=kL
